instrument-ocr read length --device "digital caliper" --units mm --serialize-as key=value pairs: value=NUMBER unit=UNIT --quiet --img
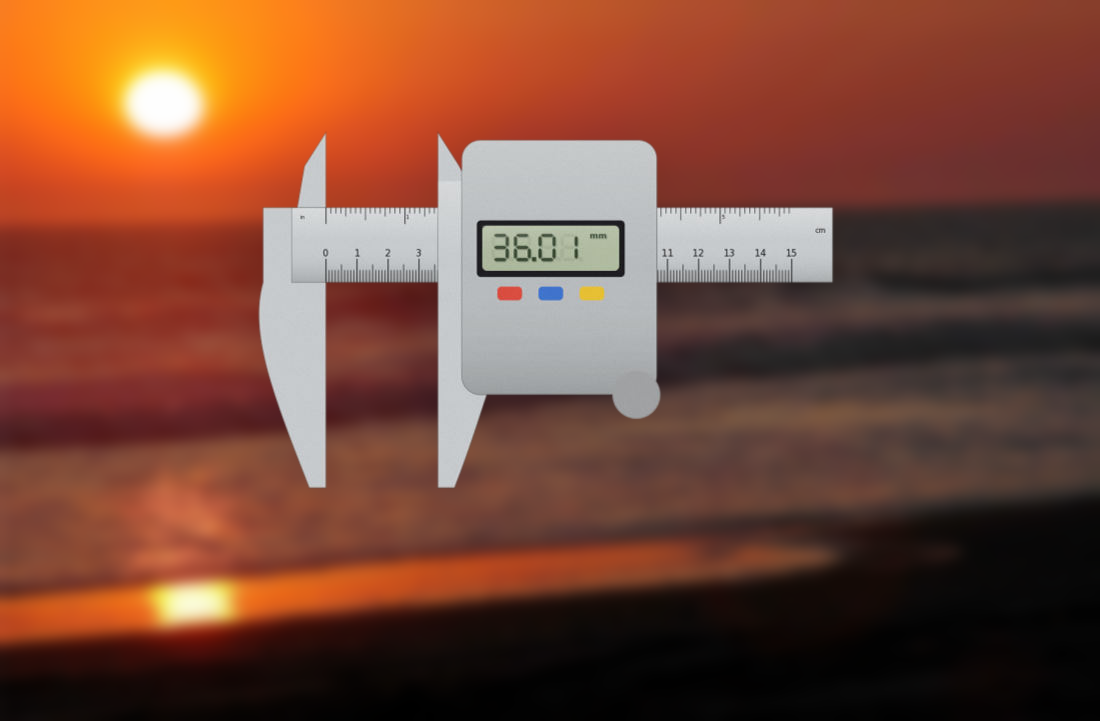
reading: value=36.01 unit=mm
